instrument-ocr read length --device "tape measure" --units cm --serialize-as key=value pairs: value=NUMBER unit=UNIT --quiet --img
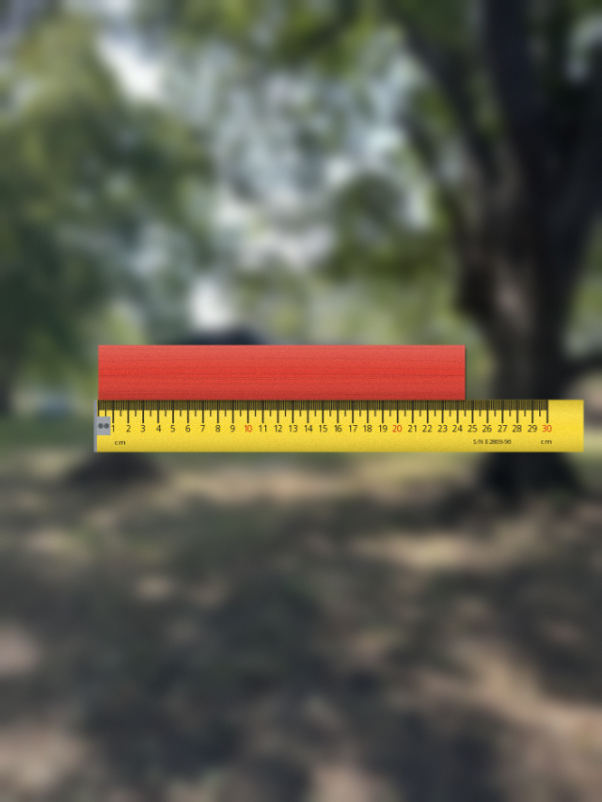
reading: value=24.5 unit=cm
